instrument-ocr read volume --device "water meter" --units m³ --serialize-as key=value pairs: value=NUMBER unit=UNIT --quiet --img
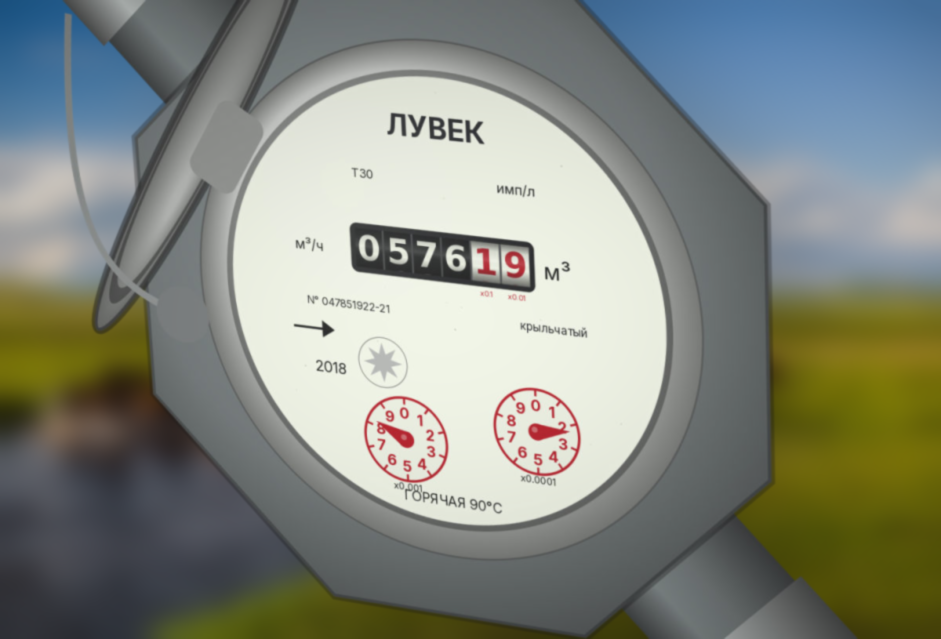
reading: value=576.1982 unit=m³
